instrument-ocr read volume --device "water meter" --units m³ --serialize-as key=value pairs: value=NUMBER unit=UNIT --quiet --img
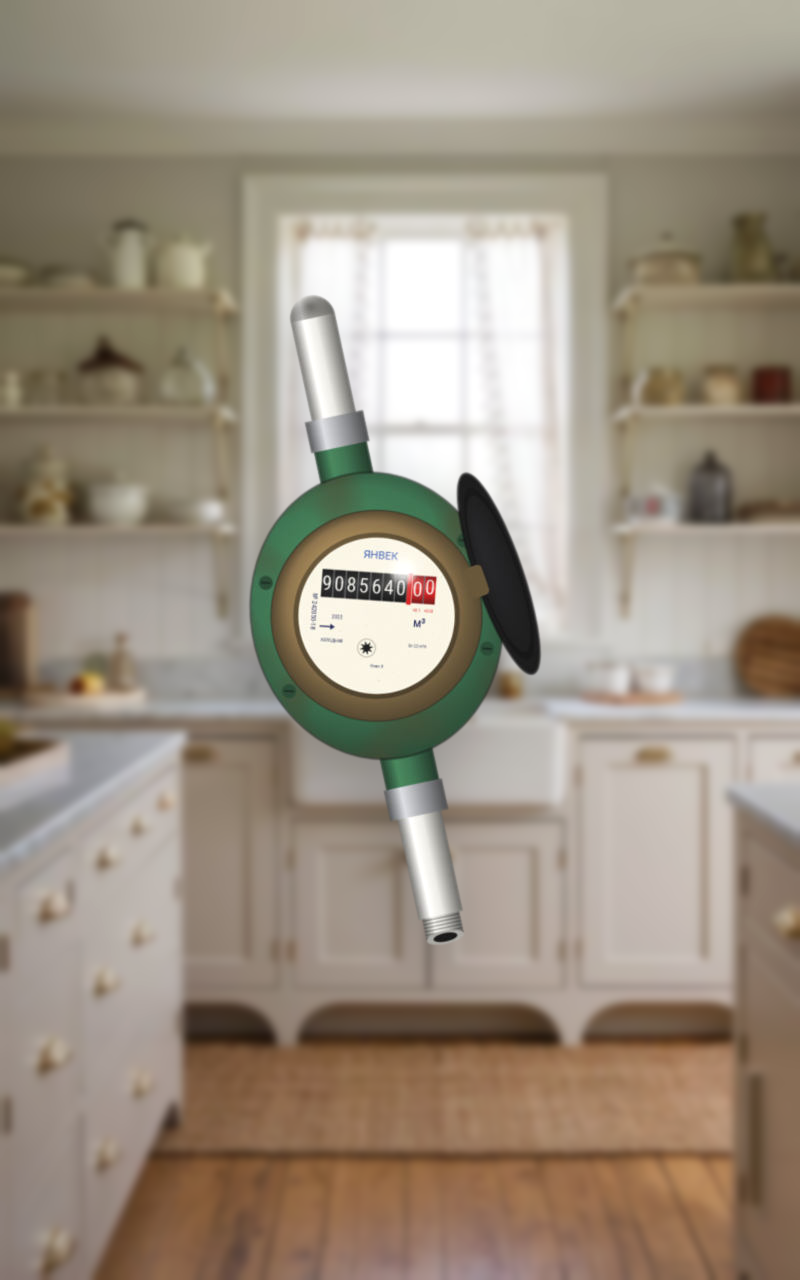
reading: value=9085640.00 unit=m³
